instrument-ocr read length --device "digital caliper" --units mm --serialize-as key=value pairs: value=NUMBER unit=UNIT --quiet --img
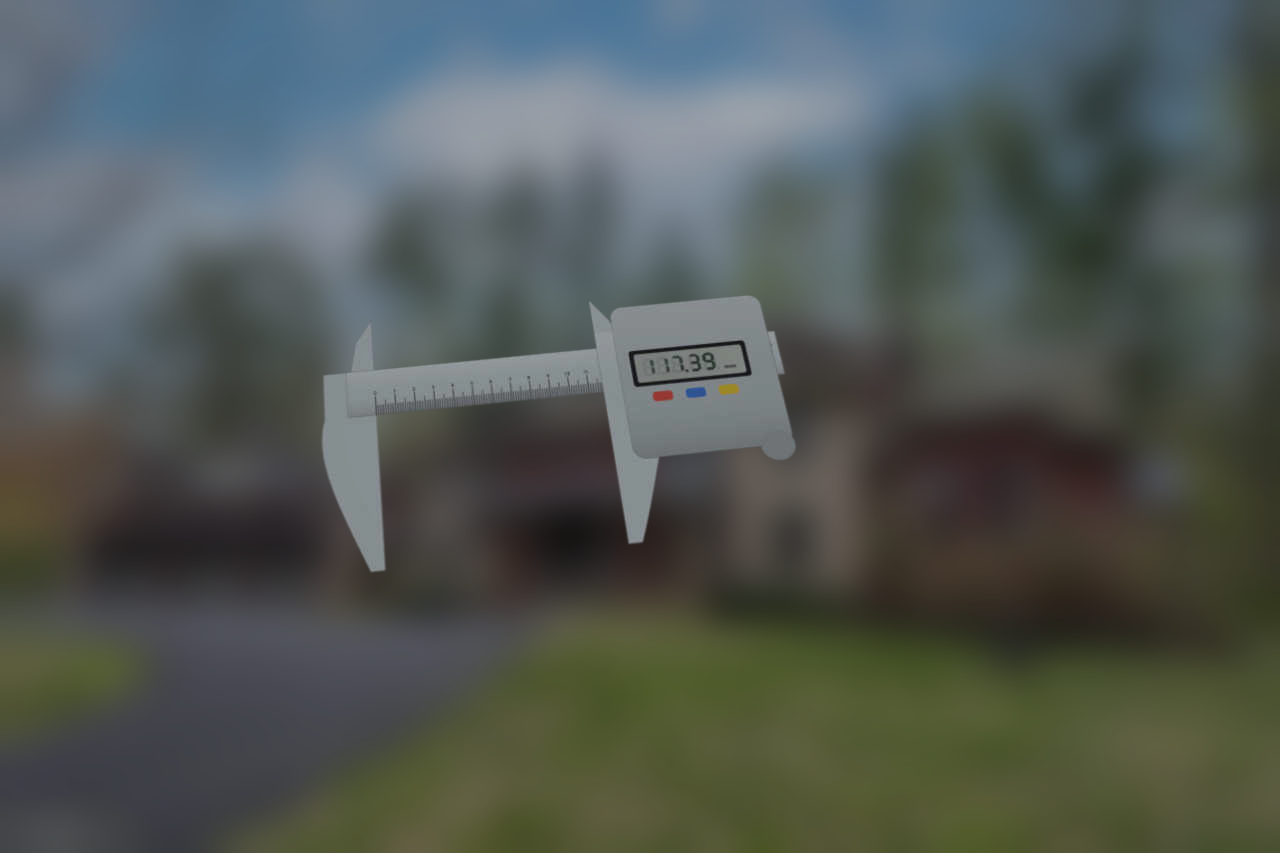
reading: value=117.39 unit=mm
